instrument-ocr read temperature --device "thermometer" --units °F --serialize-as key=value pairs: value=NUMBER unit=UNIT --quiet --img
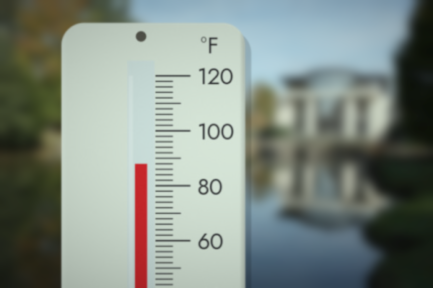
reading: value=88 unit=°F
